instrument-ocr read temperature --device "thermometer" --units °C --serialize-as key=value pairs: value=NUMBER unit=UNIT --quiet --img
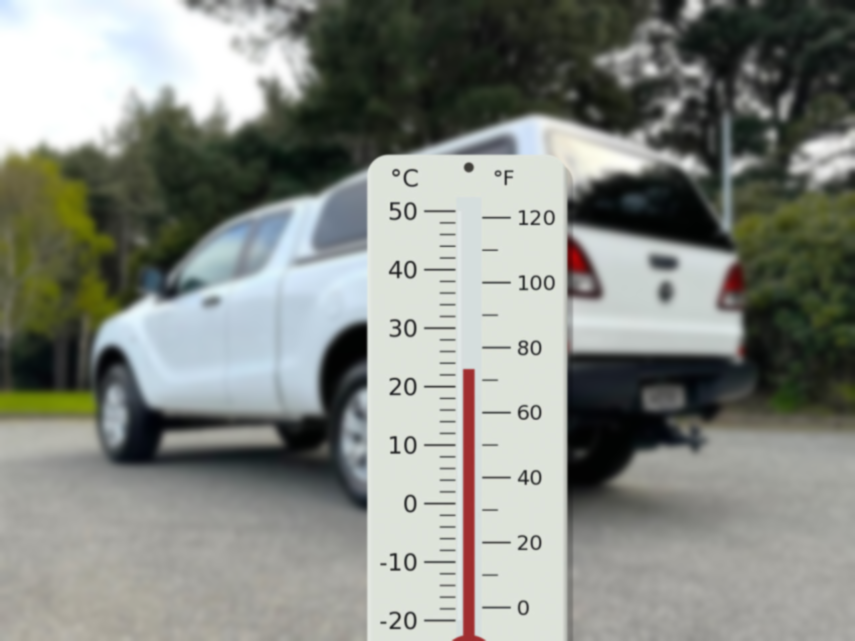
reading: value=23 unit=°C
